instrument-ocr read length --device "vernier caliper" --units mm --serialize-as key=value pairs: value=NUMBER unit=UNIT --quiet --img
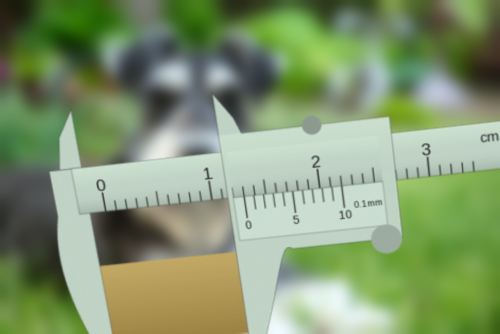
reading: value=13.0 unit=mm
